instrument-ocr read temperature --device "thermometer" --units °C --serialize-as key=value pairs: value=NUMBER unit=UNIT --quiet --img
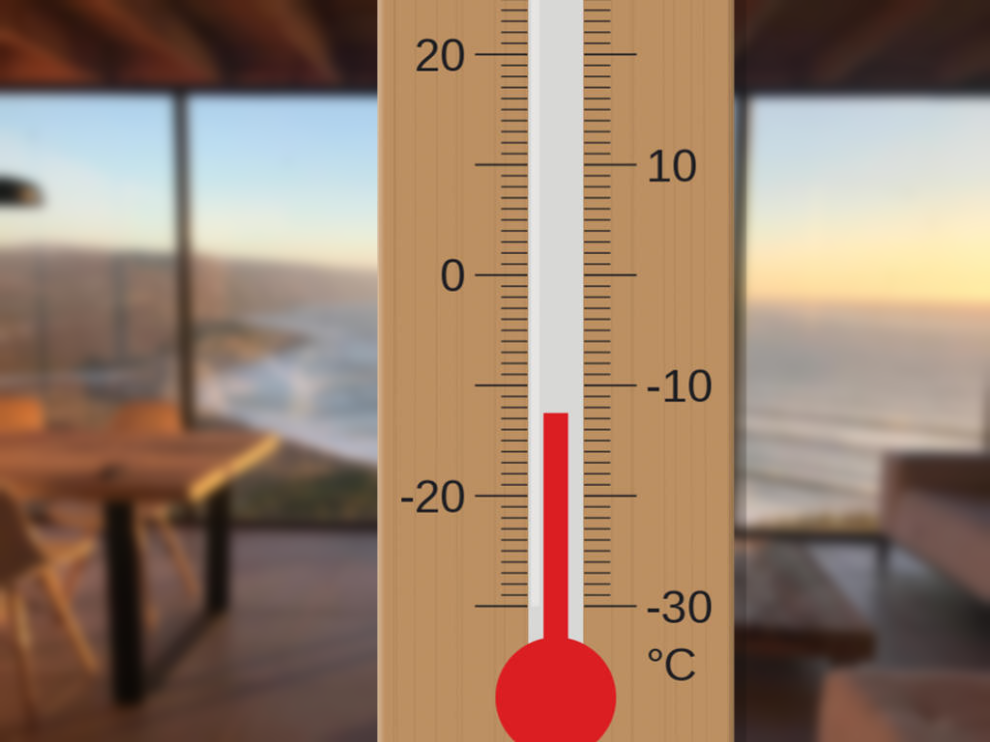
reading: value=-12.5 unit=°C
